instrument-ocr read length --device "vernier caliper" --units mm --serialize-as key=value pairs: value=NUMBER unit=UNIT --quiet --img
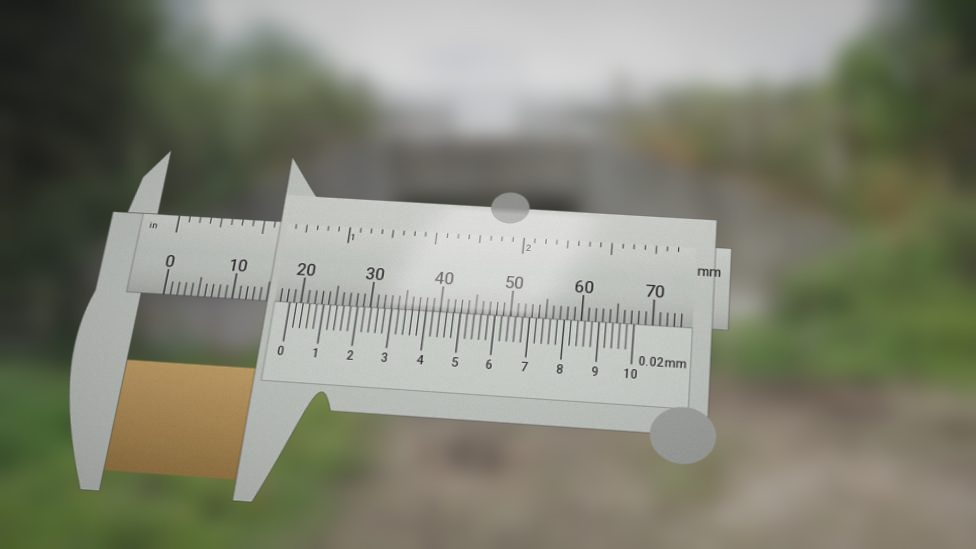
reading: value=18.4 unit=mm
